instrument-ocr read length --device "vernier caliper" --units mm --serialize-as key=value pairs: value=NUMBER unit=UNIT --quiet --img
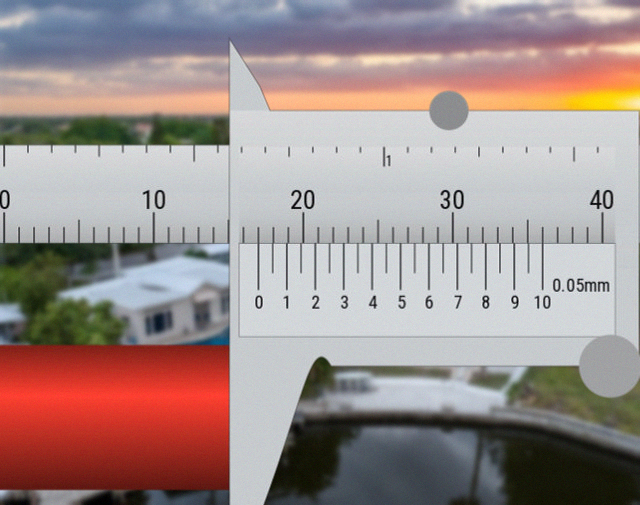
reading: value=17.0 unit=mm
